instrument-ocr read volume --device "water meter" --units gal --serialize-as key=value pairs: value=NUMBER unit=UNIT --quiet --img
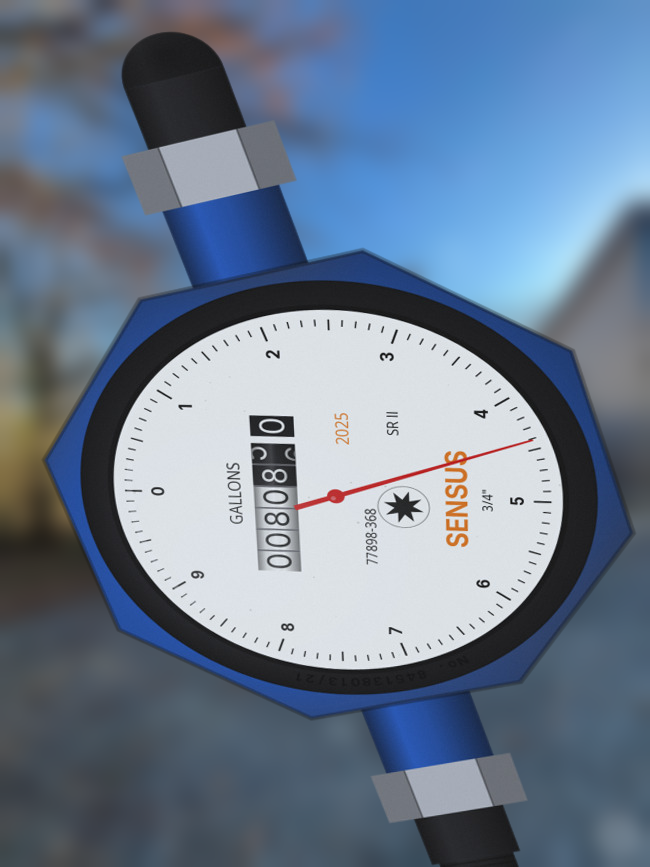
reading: value=80854.4 unit=gal
